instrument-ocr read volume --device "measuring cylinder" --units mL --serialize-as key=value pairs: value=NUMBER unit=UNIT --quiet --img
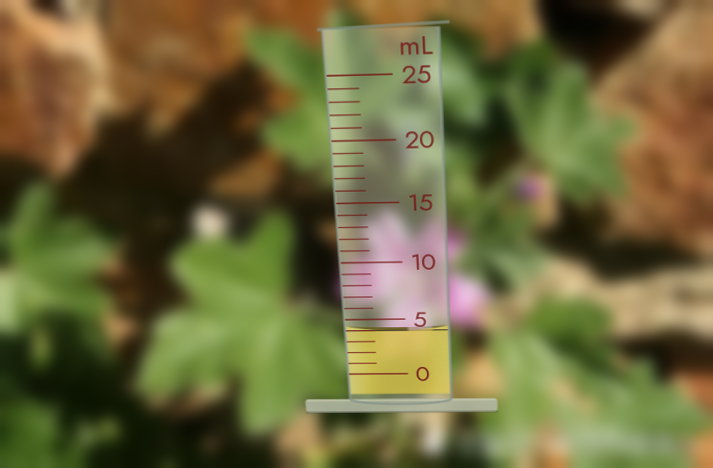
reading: value=4 unit=mL
